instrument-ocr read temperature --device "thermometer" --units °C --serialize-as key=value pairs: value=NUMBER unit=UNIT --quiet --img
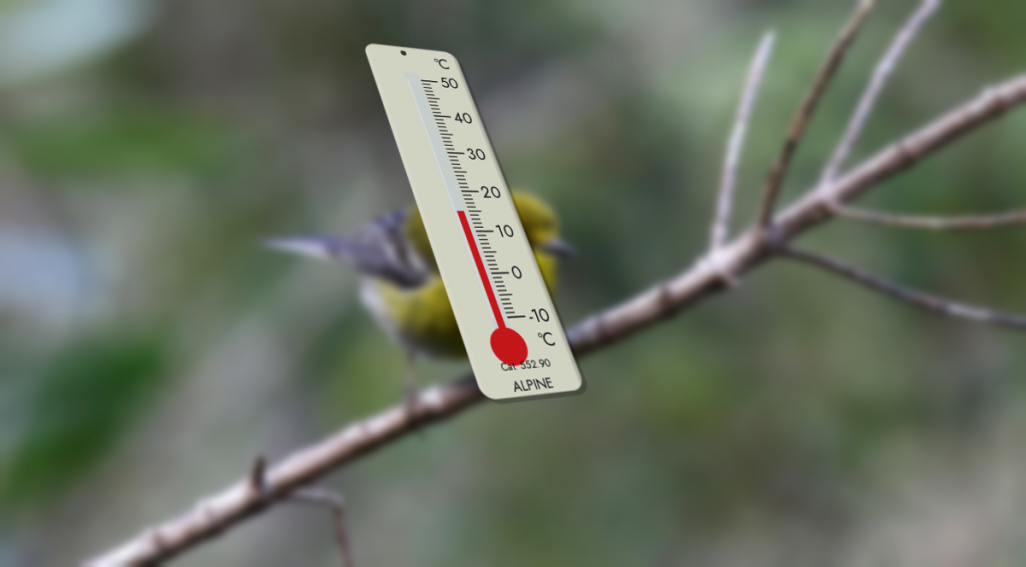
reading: value=15 unit=°C
